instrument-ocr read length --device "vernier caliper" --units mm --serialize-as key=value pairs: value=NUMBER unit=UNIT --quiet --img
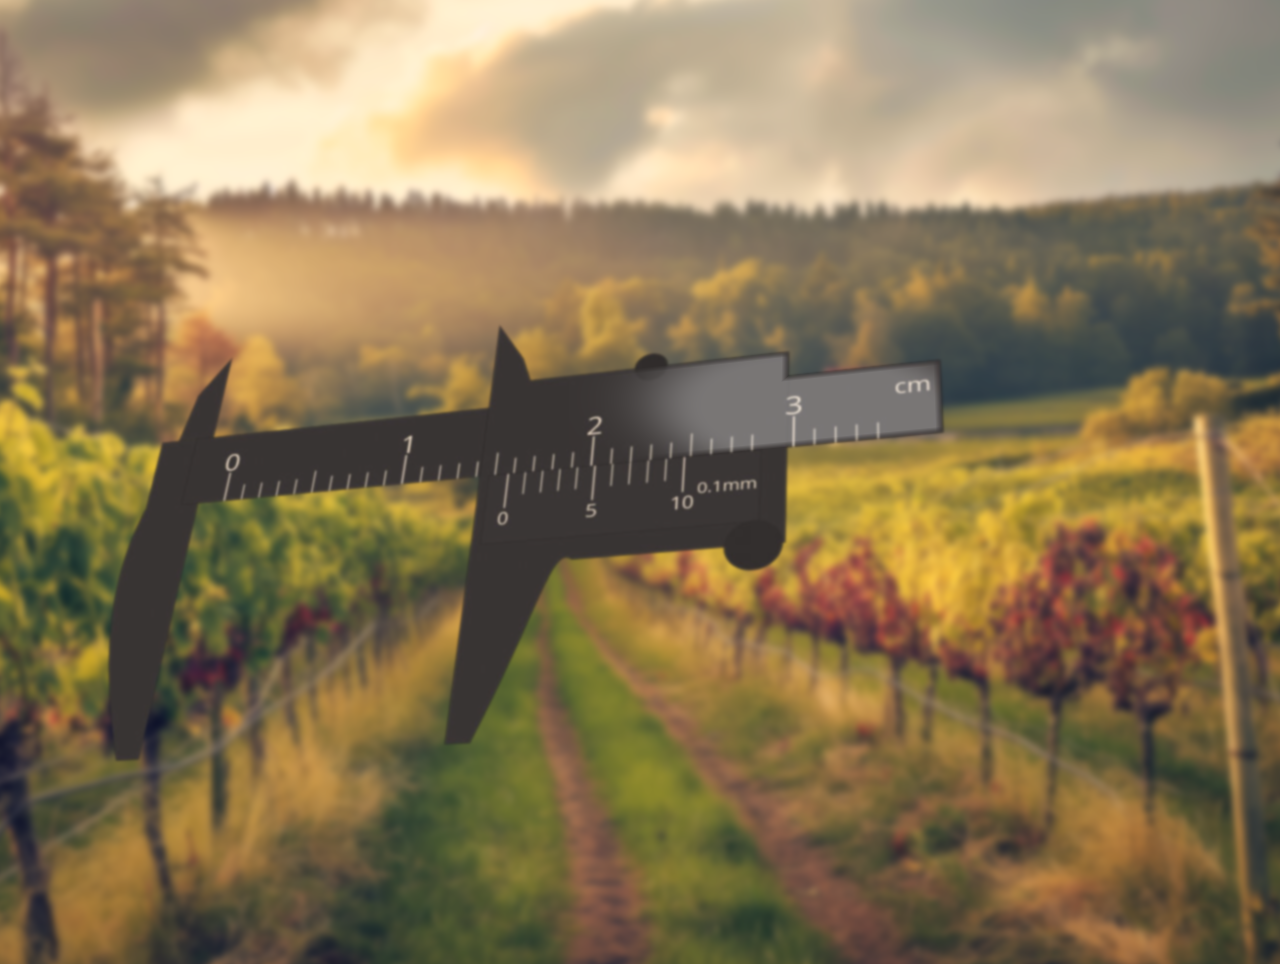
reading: value=15.7 unit=mm
